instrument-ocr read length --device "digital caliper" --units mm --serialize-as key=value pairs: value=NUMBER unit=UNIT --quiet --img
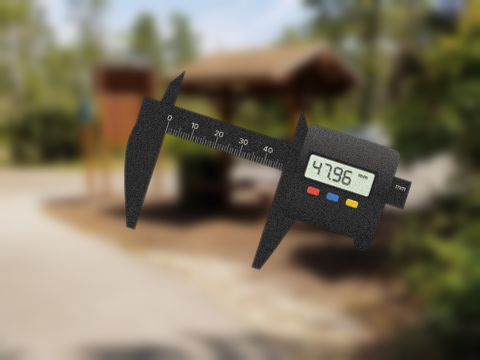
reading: value=47.96 unit=mm
